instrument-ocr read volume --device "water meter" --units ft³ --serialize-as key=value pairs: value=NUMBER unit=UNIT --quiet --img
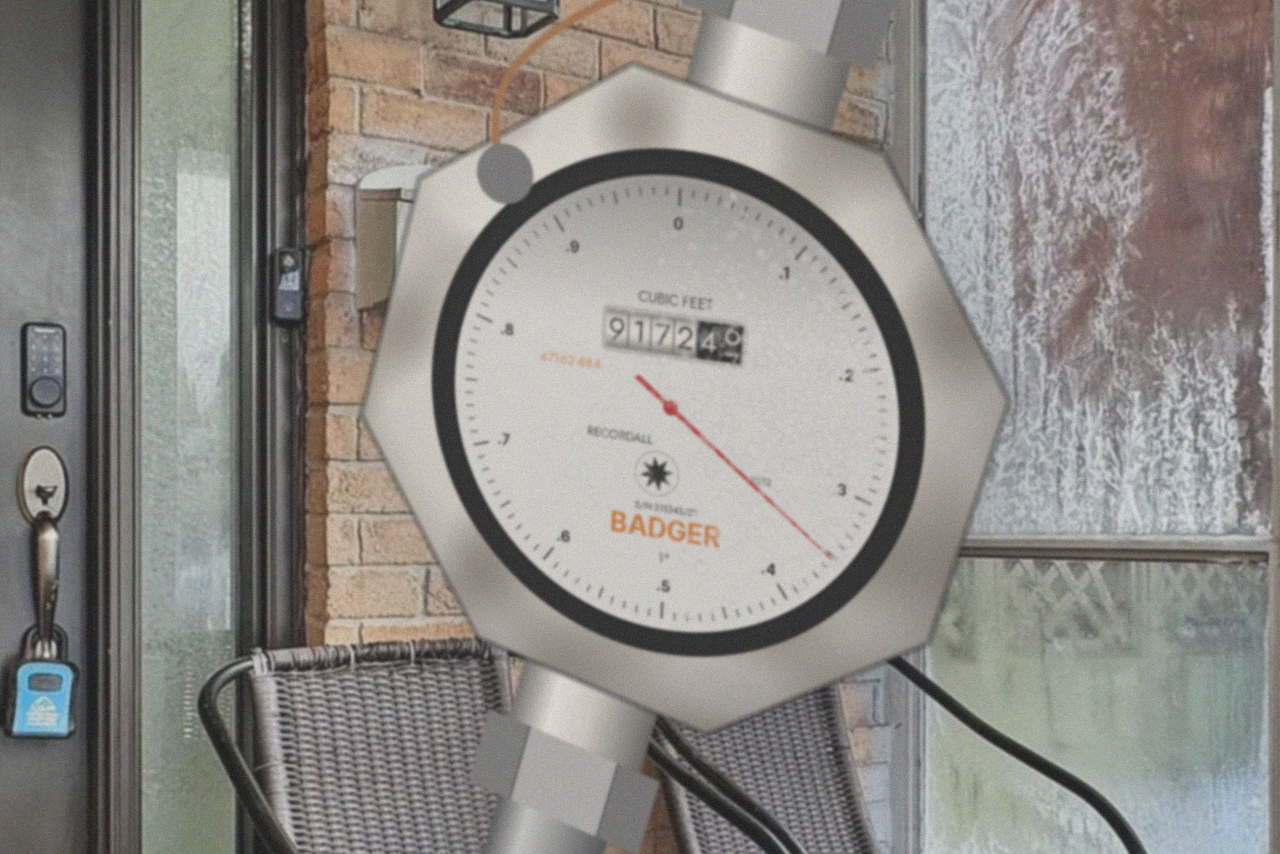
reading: value=917246.35 unit=ft³
